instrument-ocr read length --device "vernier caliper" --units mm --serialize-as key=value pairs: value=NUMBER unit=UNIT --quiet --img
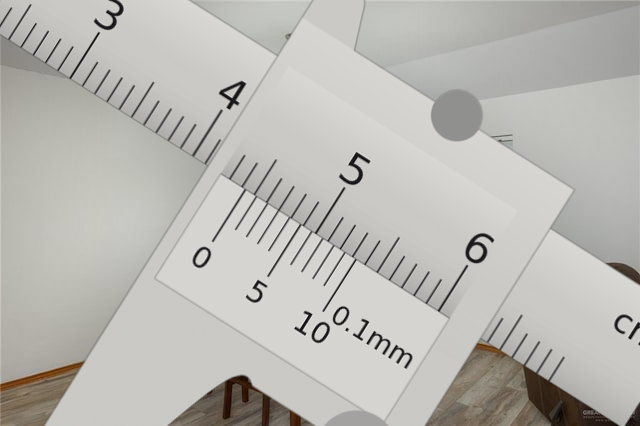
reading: value=44.3 unit=mm
